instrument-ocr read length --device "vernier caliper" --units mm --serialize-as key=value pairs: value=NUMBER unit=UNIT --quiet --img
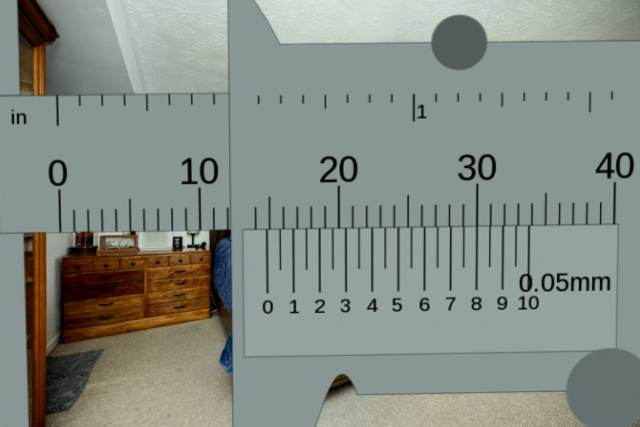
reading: value=14.8 unit=mm
